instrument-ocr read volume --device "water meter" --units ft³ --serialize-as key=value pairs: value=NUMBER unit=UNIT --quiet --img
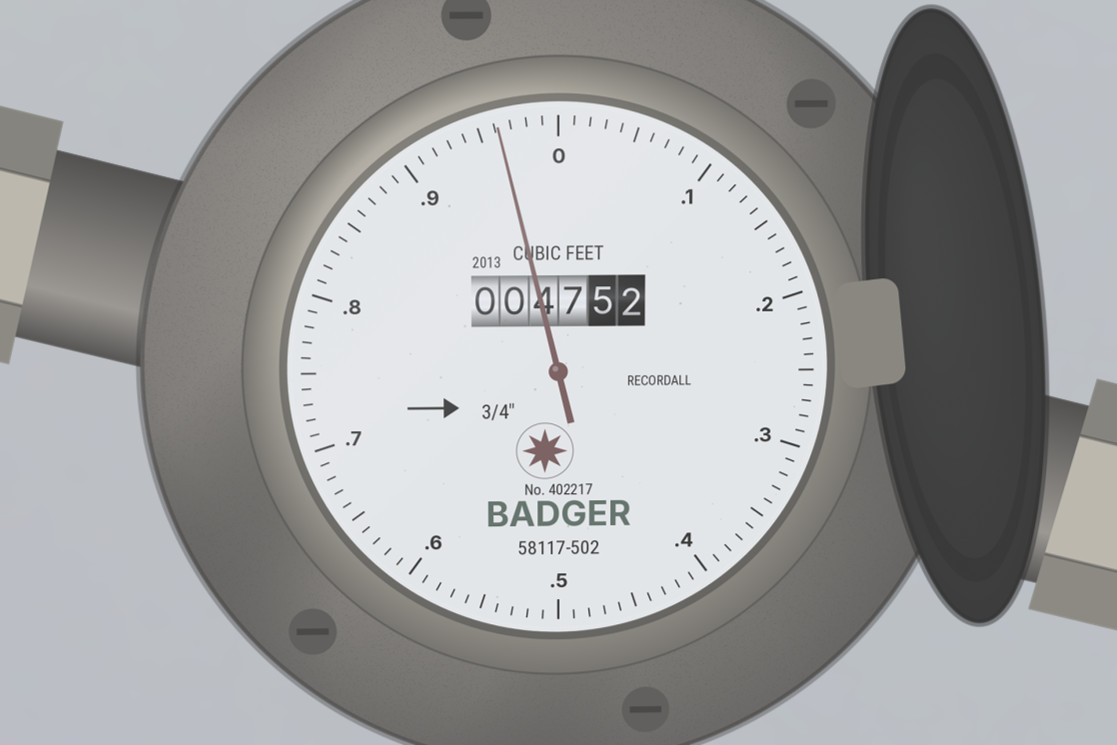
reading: value=4751.96 unit=ft³
